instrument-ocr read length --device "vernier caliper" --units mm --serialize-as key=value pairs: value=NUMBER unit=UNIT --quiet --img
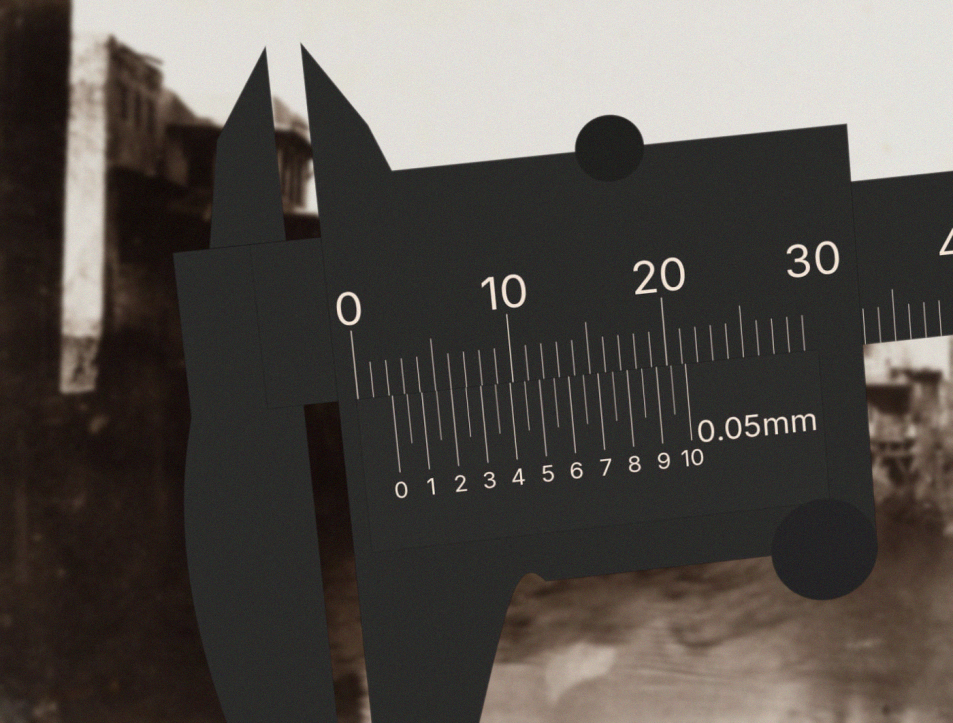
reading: value=2.2 unit=mm
